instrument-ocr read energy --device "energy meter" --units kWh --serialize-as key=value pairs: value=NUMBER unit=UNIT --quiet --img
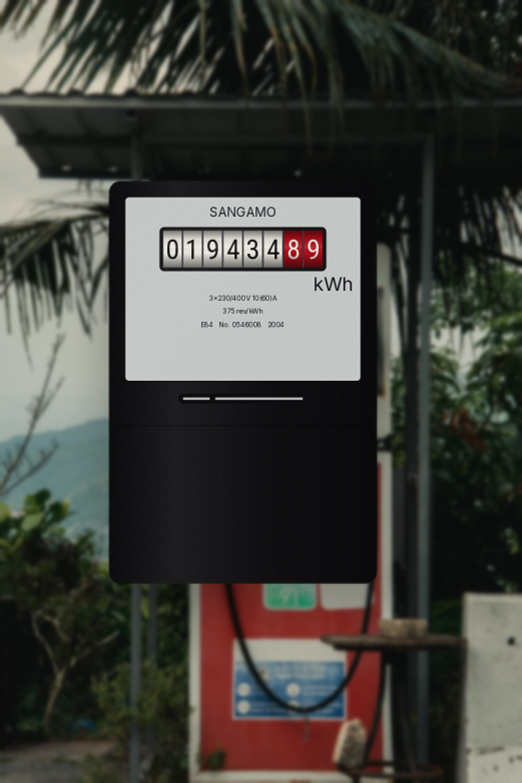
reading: value=19434.89 unit=kWh
